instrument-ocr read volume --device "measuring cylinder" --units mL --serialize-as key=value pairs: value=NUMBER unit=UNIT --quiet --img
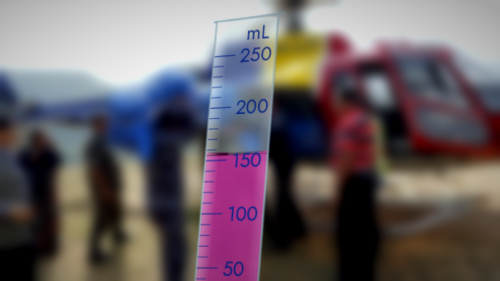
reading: value=155 unit=mL
